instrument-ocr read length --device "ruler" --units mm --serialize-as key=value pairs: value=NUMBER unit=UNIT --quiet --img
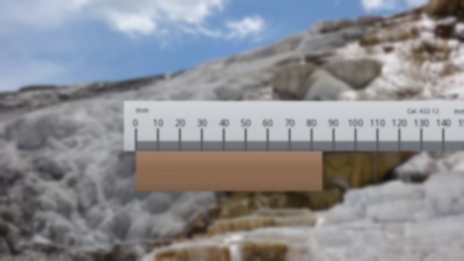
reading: value=85 unit=mm
